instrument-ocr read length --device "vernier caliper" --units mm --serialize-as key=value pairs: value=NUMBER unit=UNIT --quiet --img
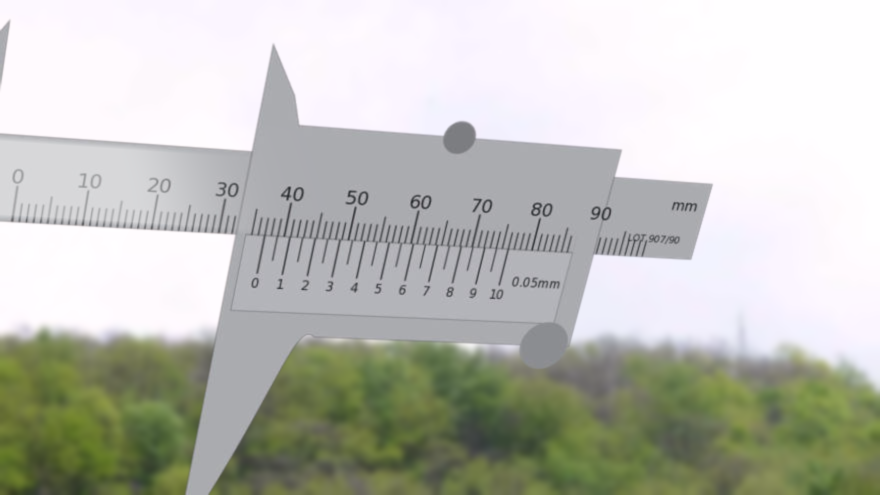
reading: value=37.0 unit=mm
